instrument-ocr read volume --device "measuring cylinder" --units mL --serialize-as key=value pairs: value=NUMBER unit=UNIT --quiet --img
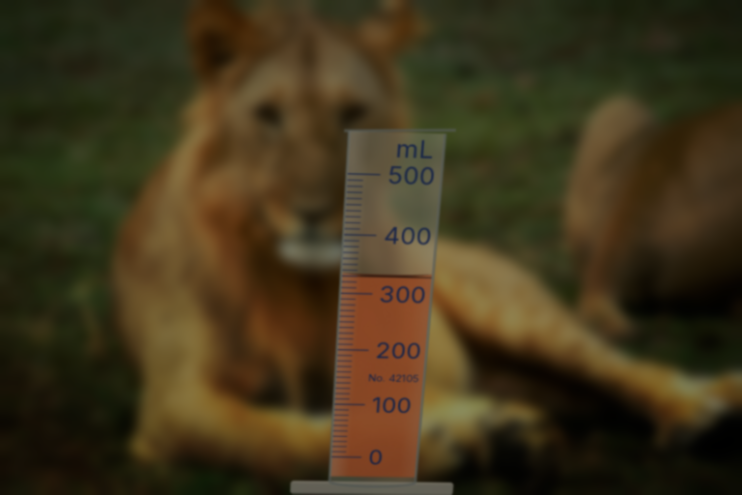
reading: value=330 unit=mL
